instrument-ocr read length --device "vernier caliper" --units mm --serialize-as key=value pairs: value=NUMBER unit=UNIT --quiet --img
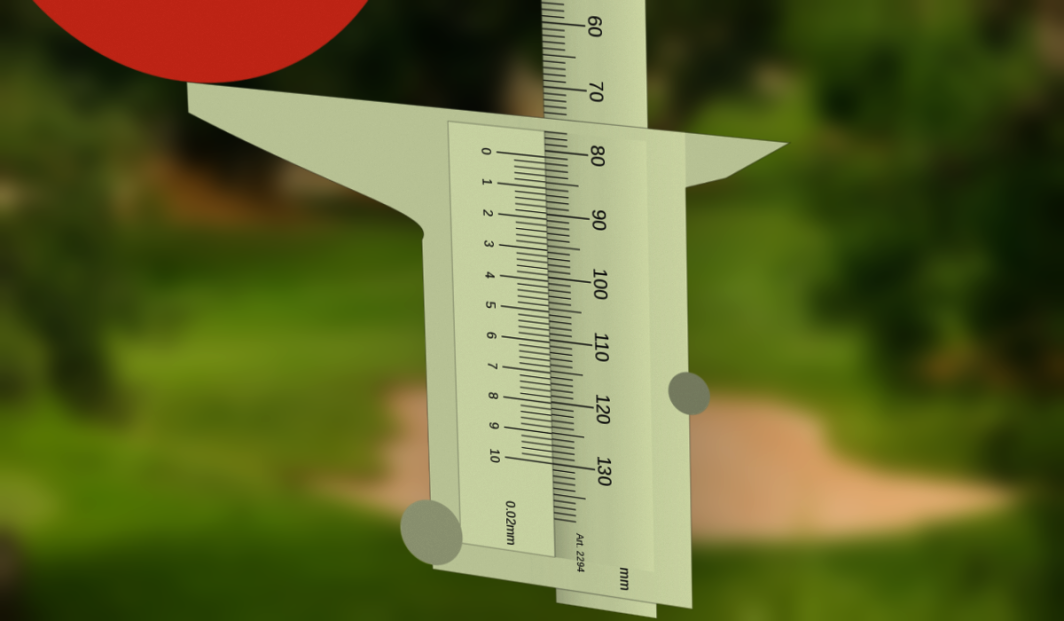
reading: value=81.0 unit=mm
